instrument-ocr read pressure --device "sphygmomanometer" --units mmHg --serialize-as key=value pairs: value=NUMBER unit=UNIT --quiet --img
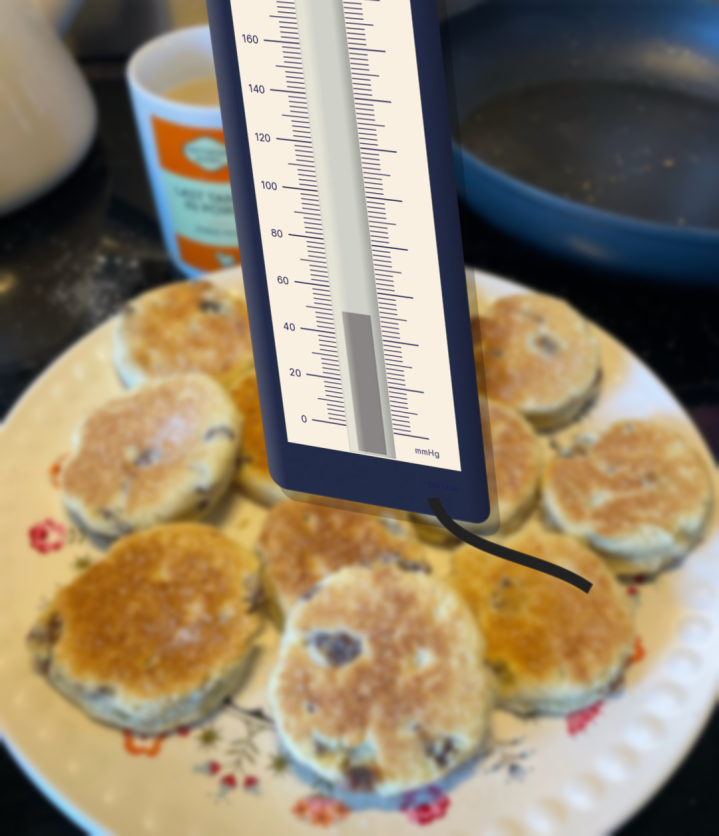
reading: value=50 unit=mmHg
